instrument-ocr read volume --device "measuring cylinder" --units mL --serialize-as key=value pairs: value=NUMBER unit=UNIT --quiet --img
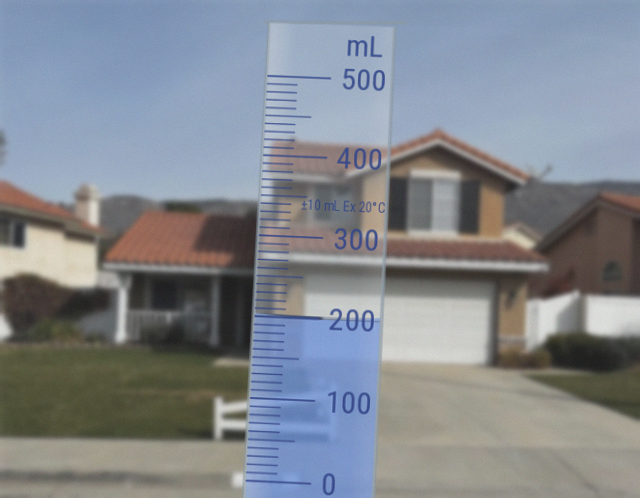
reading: value=200 unit=mL
